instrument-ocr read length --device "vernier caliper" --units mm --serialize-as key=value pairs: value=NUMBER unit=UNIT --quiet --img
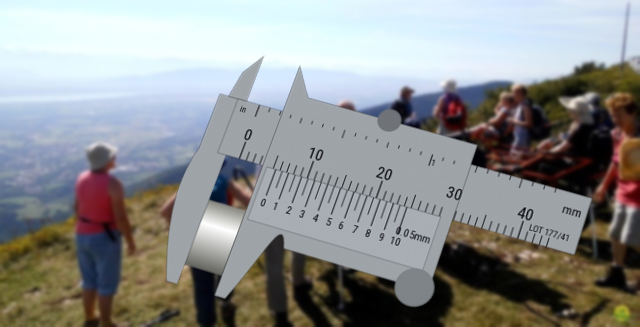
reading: value=5.4 unit=mm
